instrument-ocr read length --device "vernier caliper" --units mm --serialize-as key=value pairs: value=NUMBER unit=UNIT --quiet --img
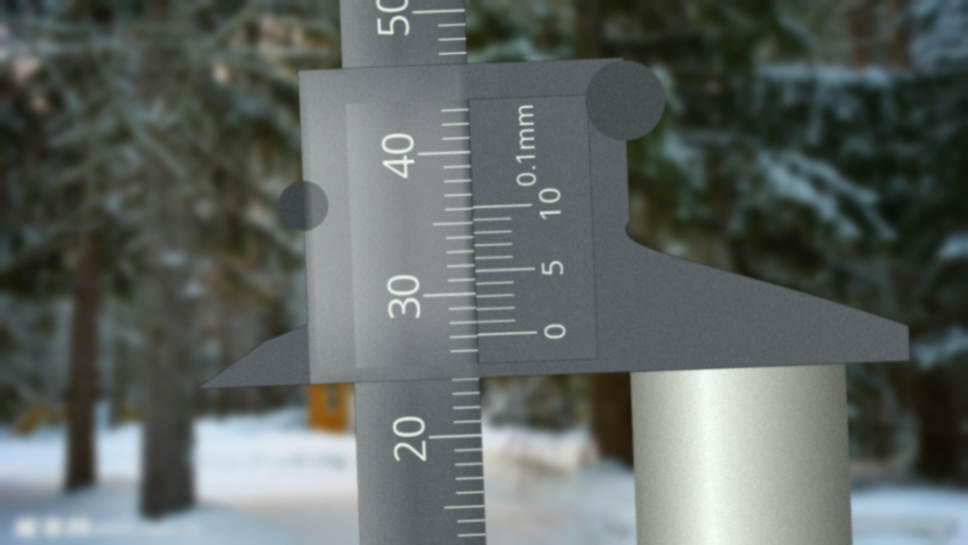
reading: value=27.1 unit=mm
